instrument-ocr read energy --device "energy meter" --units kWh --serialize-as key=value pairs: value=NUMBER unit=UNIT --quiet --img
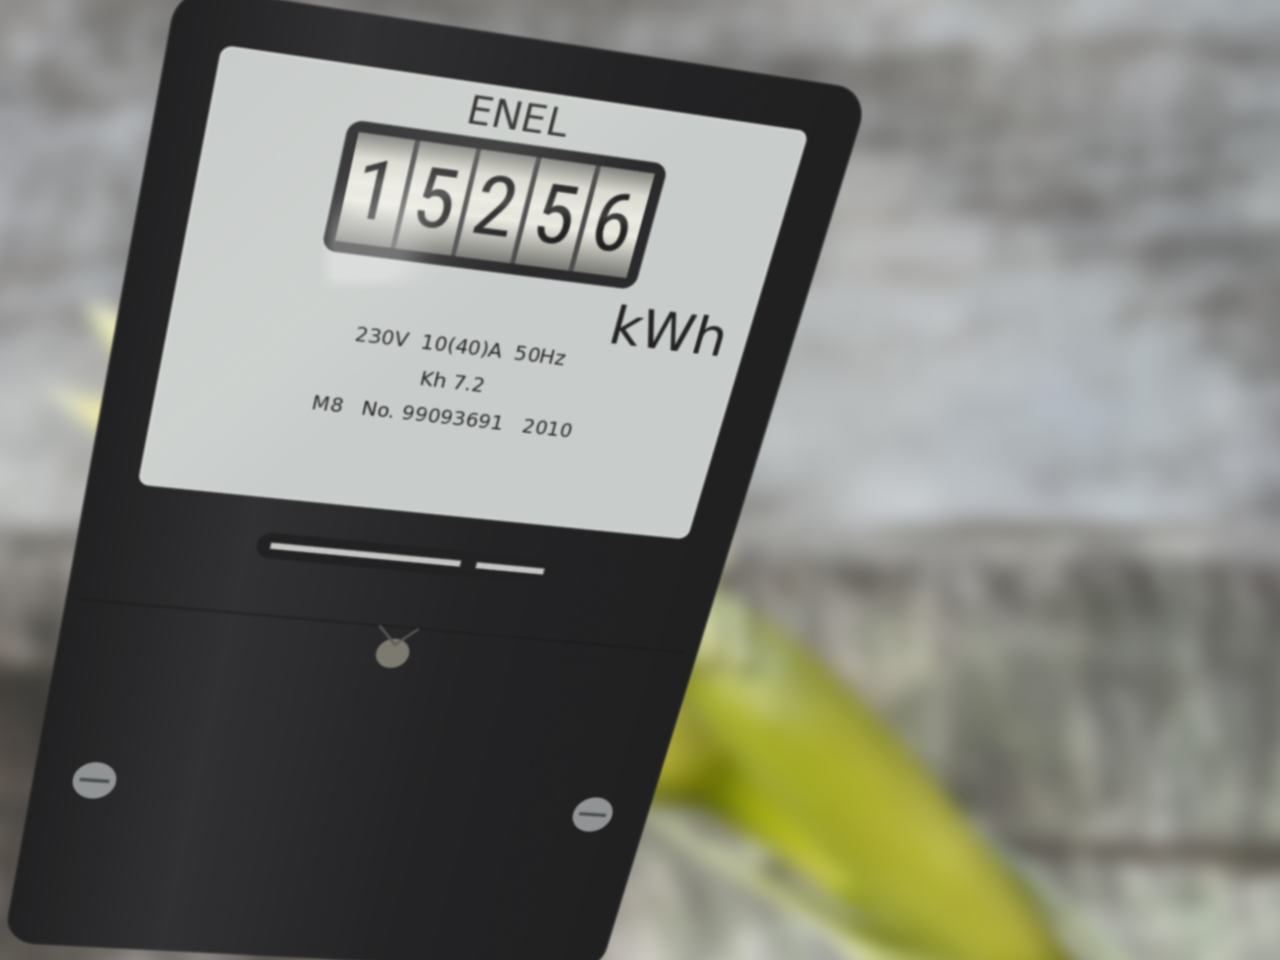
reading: value=15256 unit=kWh
